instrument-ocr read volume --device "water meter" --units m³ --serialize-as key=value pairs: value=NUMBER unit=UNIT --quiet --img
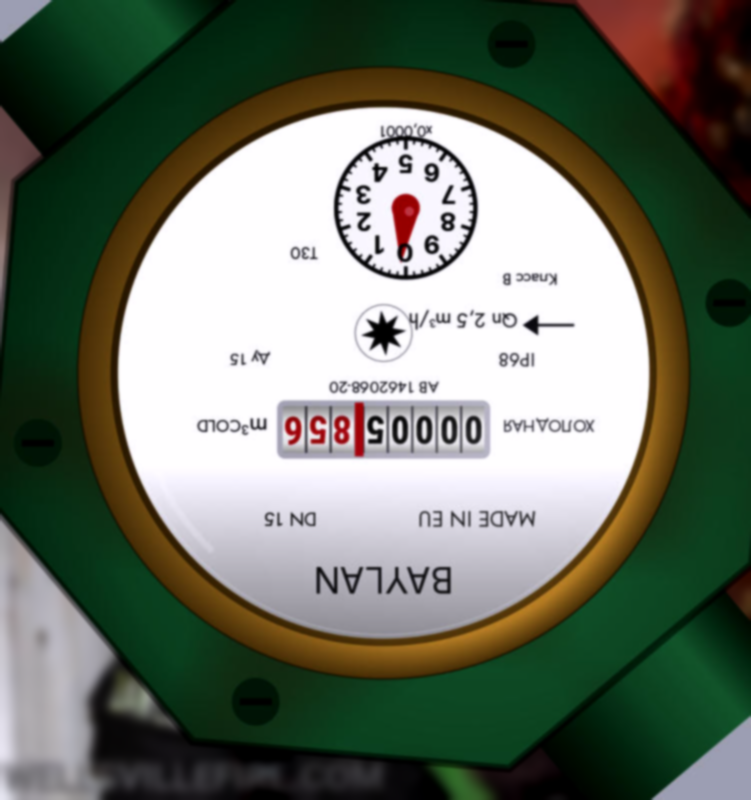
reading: value=5.8560 unit=m³
